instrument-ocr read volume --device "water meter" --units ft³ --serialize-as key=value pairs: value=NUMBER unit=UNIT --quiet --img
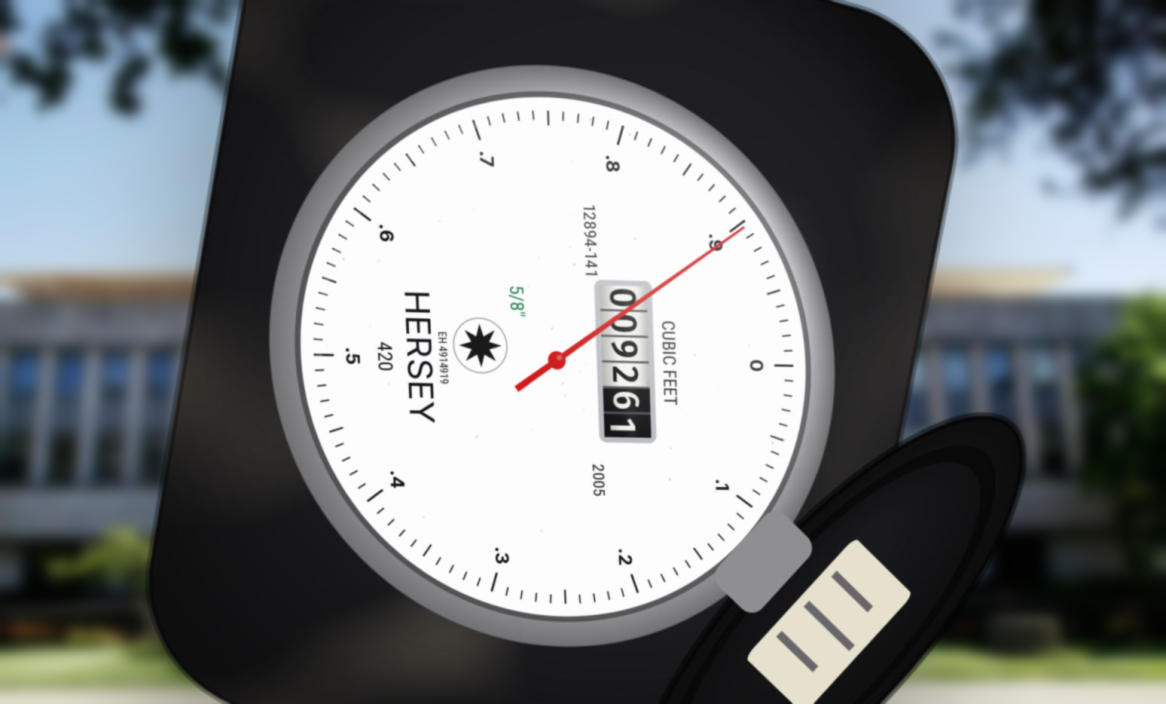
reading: value=9260.90 unit=ft³
